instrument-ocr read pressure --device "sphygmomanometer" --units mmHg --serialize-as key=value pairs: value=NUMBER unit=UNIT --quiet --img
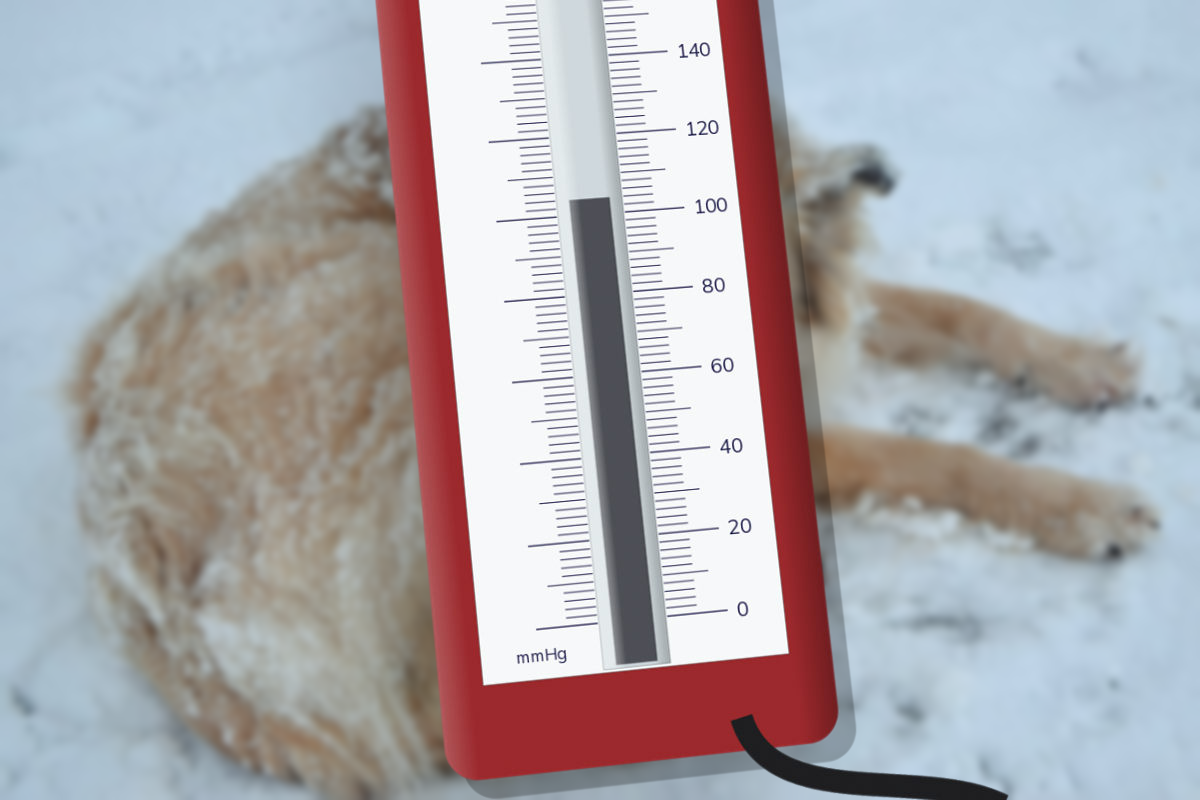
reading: value=104 unit=mmHg
